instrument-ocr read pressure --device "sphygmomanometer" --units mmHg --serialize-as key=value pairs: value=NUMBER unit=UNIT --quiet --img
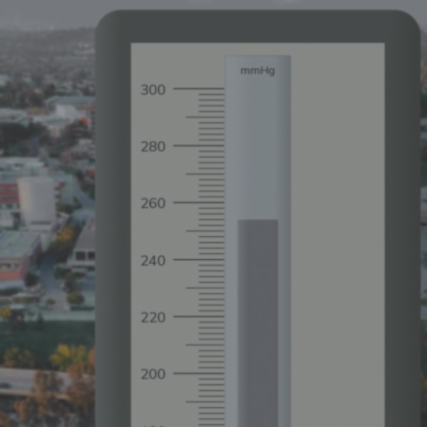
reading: value=254 unit=mmHg
